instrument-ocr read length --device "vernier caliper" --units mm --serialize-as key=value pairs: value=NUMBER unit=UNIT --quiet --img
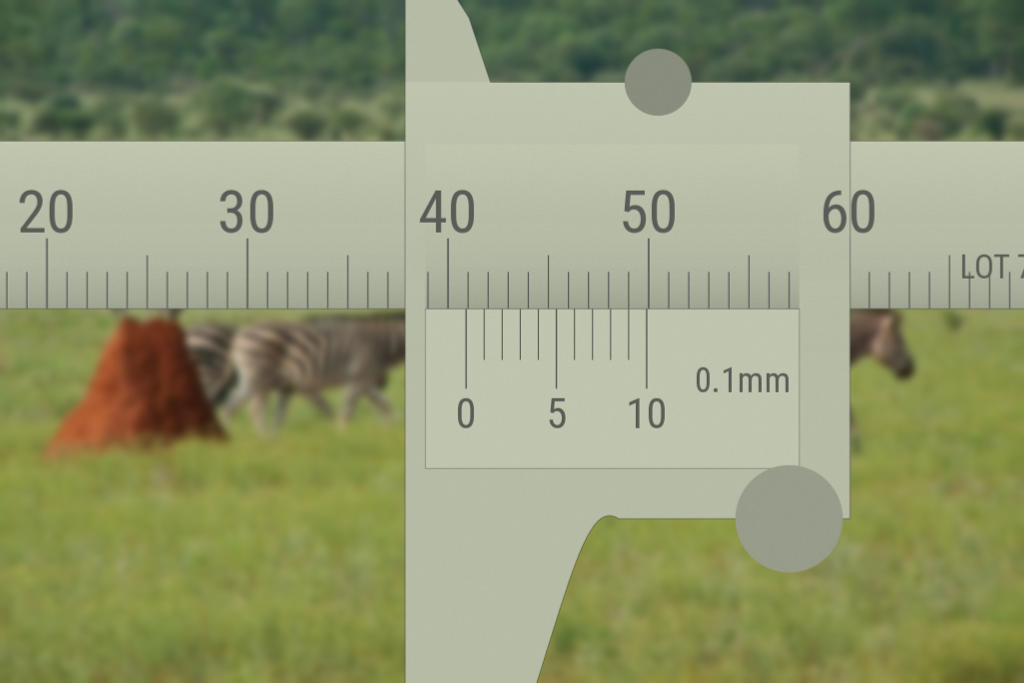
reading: value=40.9 unit=mm
